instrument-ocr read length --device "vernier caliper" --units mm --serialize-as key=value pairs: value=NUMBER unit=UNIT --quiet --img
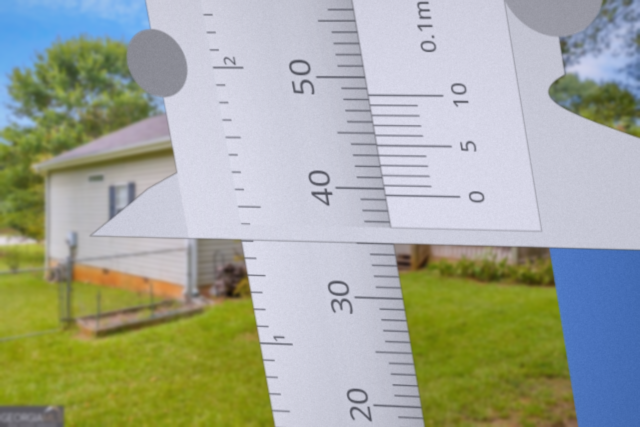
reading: value=39.4 unit=mm
